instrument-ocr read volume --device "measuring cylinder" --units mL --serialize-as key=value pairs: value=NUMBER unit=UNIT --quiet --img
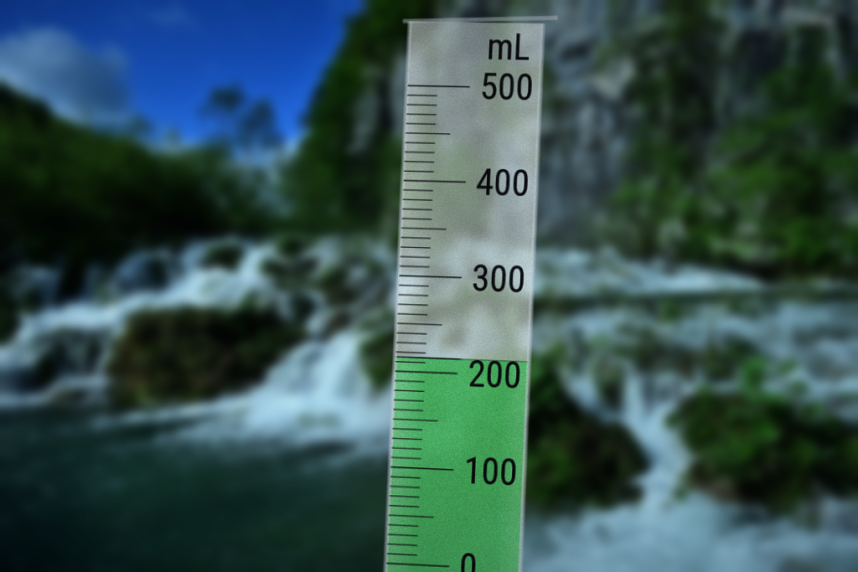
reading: value=215 unit=mL
